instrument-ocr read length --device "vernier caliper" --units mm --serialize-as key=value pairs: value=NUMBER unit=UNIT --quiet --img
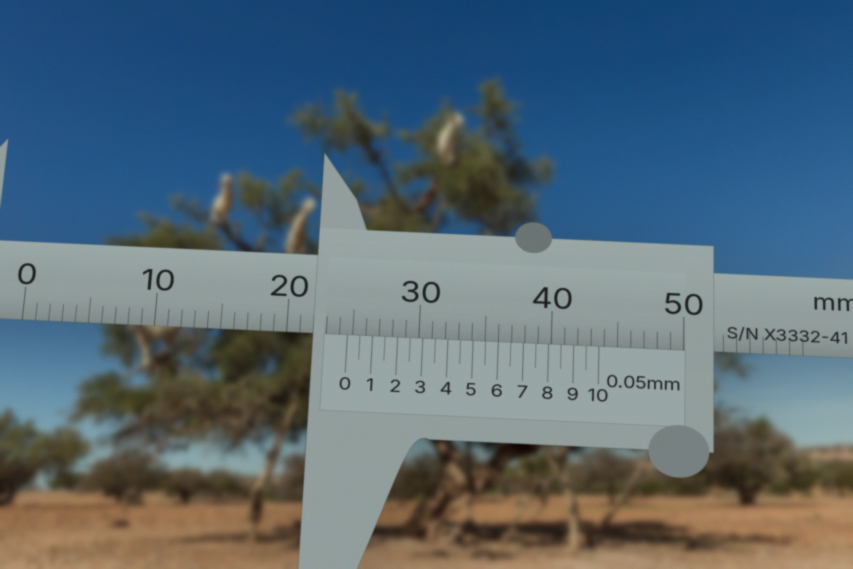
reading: value=24.6 unit=mm
